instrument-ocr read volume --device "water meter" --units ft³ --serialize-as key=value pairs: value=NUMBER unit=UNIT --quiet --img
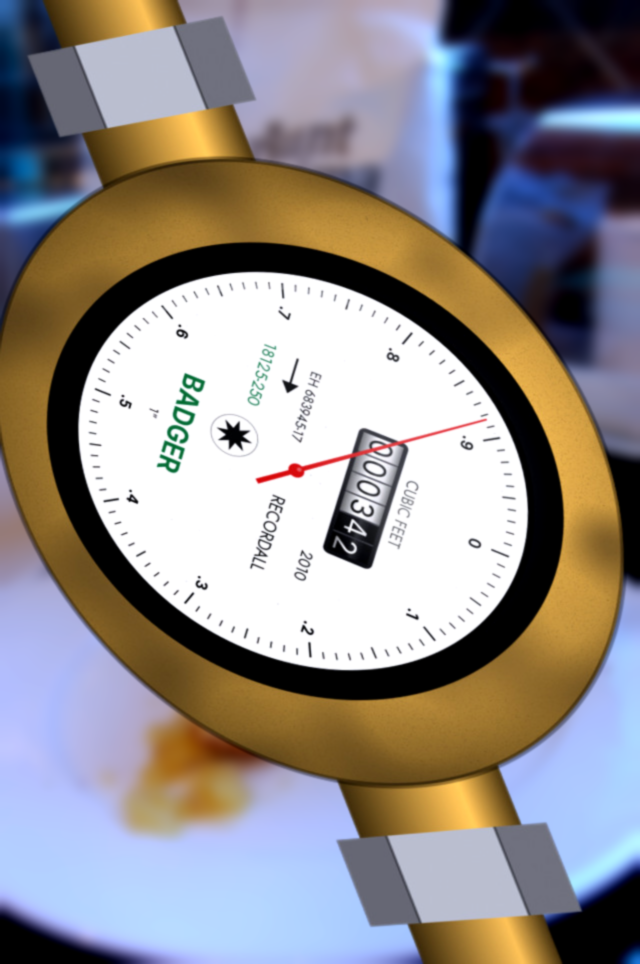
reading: value=341.88 unit=ft³
